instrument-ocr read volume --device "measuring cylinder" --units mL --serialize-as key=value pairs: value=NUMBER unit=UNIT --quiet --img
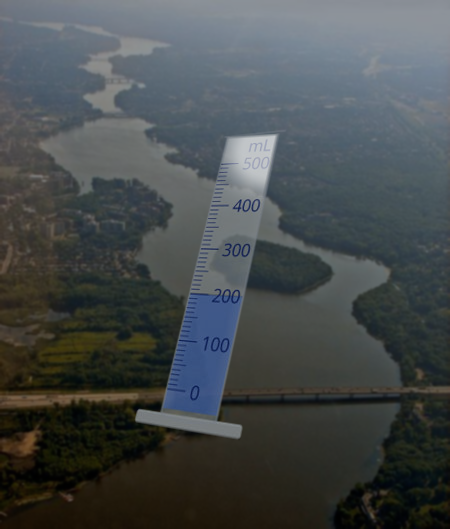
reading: value=200 unit=mL
